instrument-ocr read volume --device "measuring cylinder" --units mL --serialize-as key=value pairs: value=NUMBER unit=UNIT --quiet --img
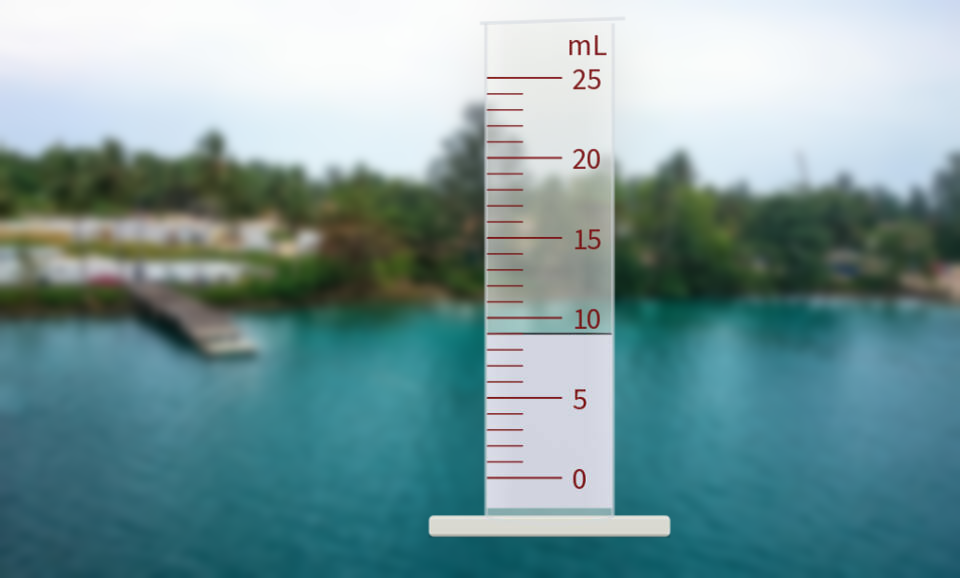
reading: value=9 unit=mL
